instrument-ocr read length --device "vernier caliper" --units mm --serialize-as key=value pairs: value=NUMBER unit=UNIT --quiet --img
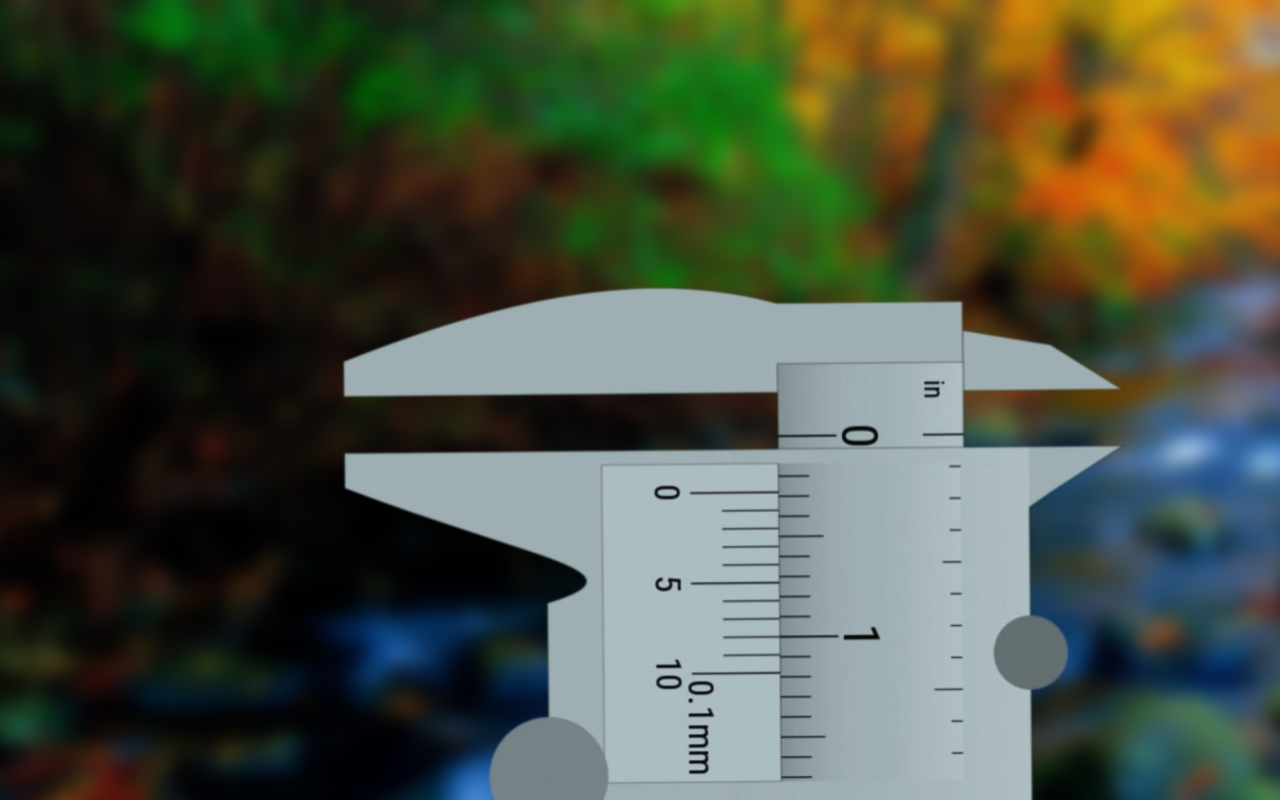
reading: value=2.8 unit=mm
